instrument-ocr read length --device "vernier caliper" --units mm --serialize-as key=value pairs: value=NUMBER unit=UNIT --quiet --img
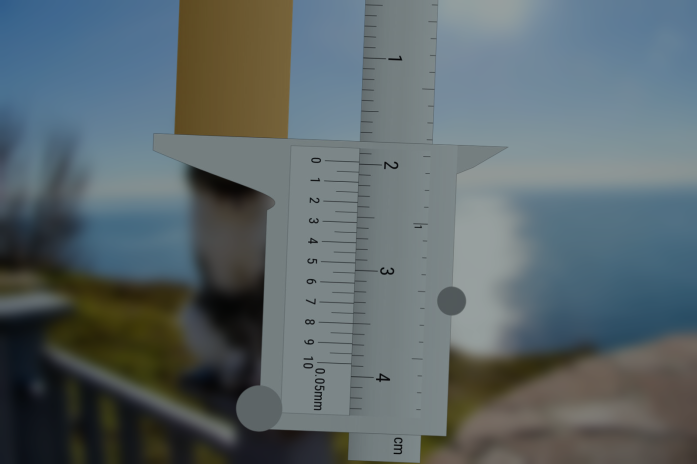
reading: value=19.8 unit=mm
